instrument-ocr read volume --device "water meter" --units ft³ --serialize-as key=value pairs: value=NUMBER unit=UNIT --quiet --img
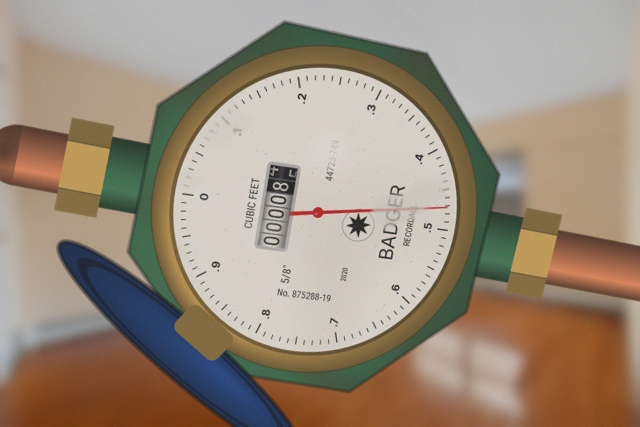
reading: value=84.47 unit=ft³
